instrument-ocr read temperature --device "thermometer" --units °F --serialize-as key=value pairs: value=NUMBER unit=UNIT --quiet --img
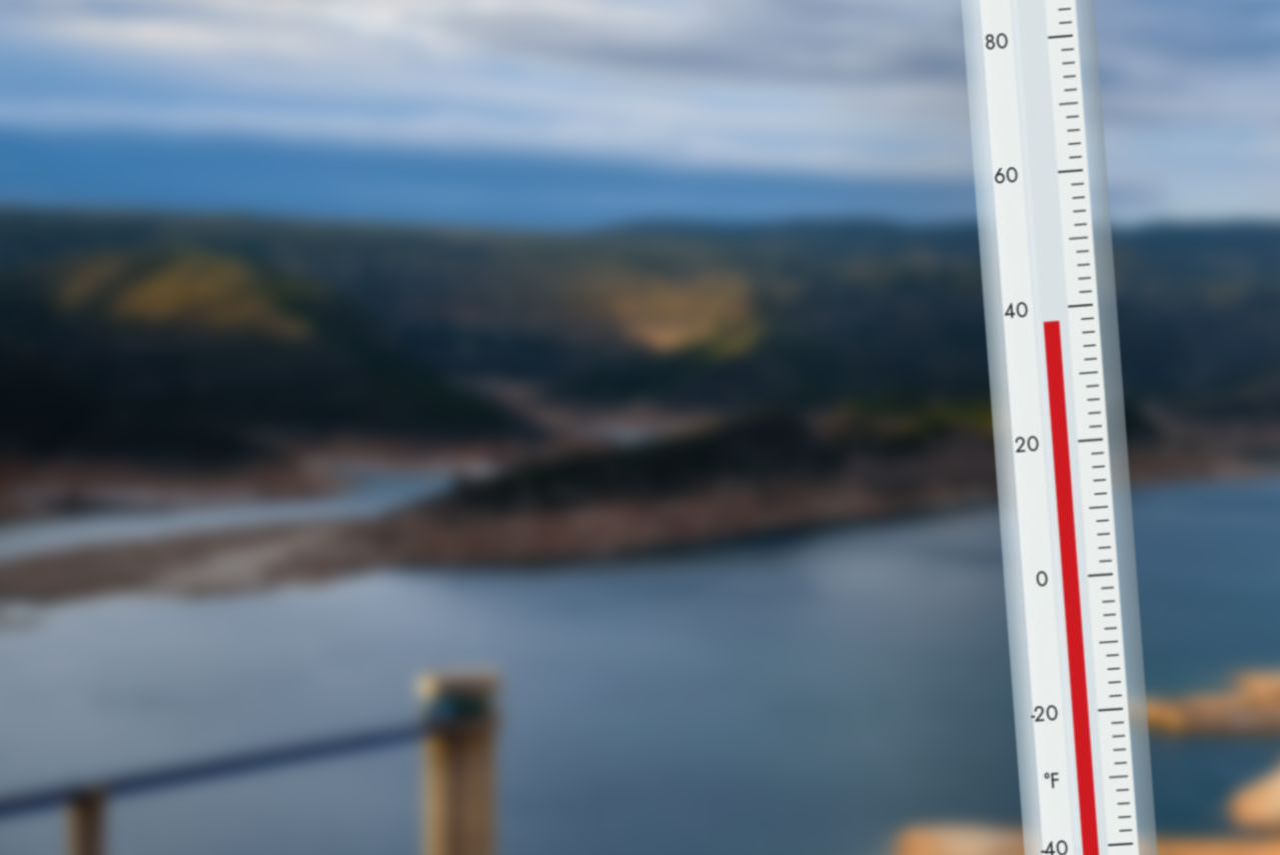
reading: value=38 unit=°F
